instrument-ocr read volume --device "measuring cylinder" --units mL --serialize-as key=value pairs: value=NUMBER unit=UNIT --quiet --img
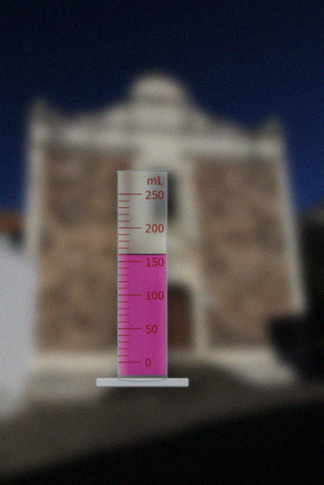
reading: value=160 unit=mL
